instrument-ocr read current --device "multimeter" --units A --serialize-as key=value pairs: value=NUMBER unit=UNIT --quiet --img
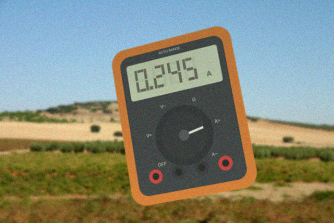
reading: value=0.245 unit=A
